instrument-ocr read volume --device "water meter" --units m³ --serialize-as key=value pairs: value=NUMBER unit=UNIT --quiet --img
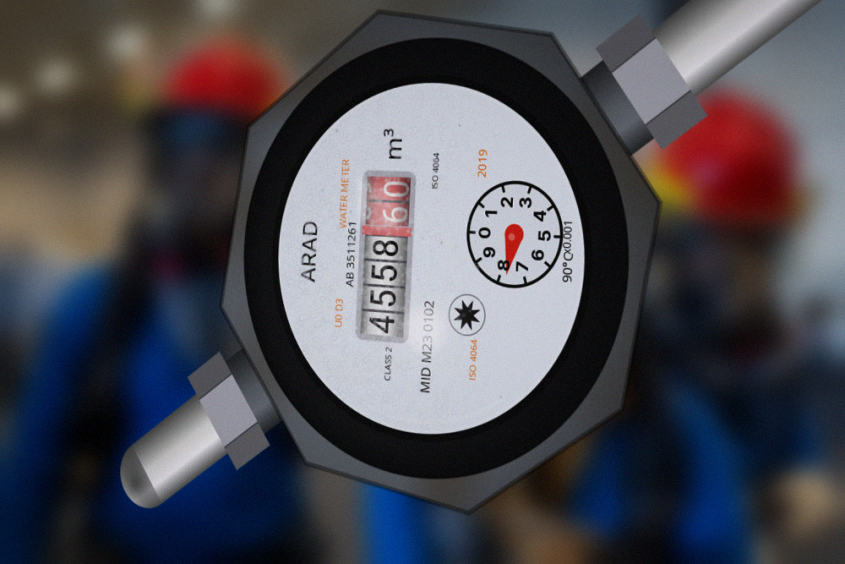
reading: value=4558.597 unit=m³
